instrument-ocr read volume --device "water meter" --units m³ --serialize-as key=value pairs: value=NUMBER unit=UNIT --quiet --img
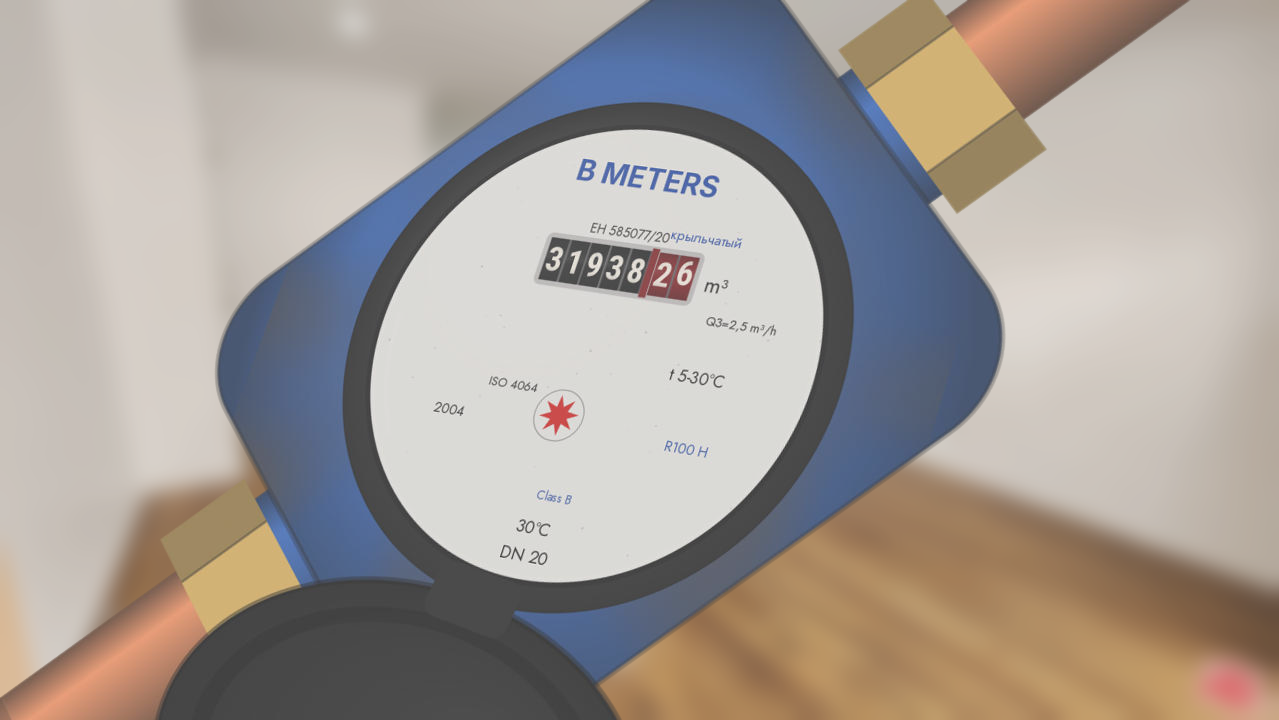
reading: value=31938.26 unit=m³
